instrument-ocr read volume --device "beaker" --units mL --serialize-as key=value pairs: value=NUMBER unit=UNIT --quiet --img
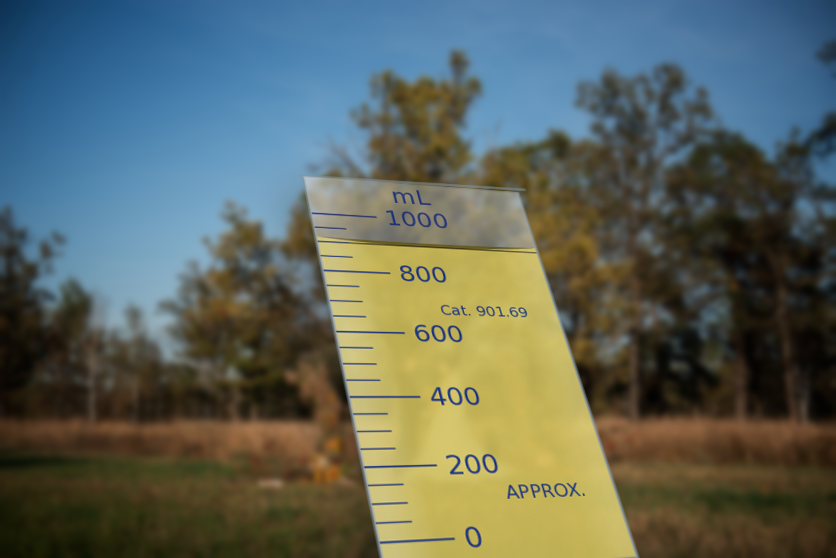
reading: value=900 unit=mL
